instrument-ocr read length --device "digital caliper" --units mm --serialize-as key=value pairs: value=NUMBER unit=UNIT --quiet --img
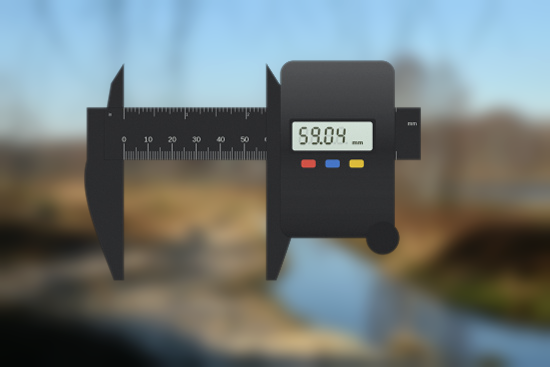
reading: value=59.04 unit=mm
